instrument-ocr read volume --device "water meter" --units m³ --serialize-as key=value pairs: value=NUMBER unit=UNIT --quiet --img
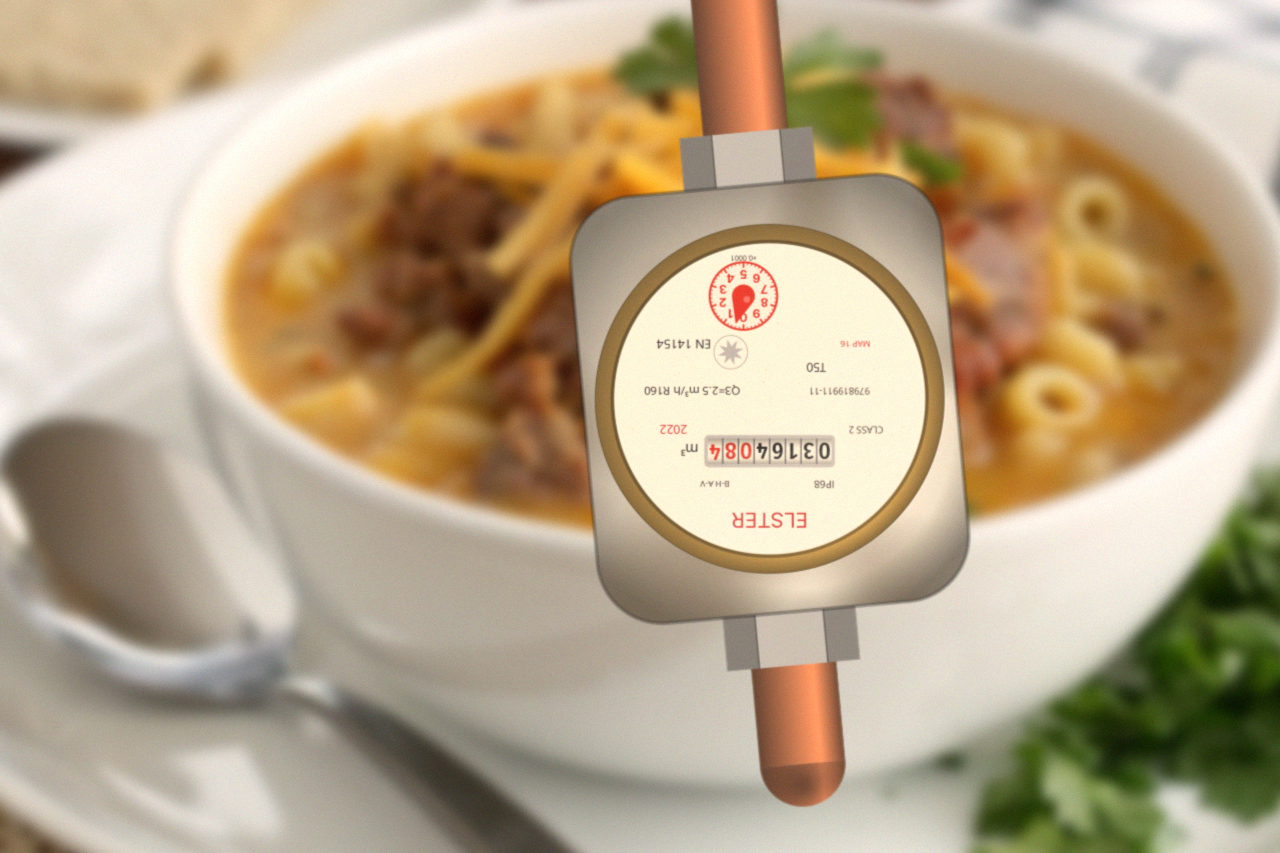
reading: value=3164.0840 unit=m³
